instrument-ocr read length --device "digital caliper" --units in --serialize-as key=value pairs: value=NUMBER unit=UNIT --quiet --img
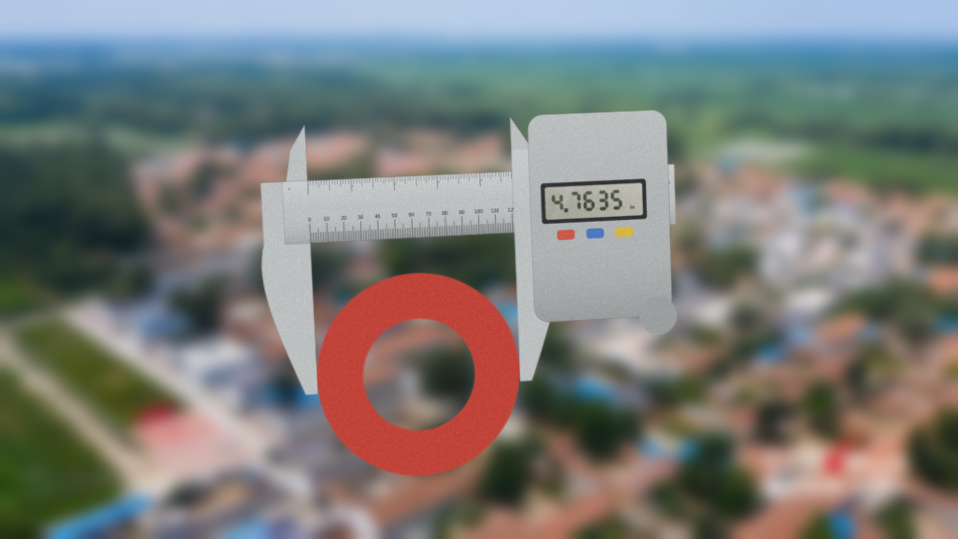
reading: value=4.7635 unit=in
